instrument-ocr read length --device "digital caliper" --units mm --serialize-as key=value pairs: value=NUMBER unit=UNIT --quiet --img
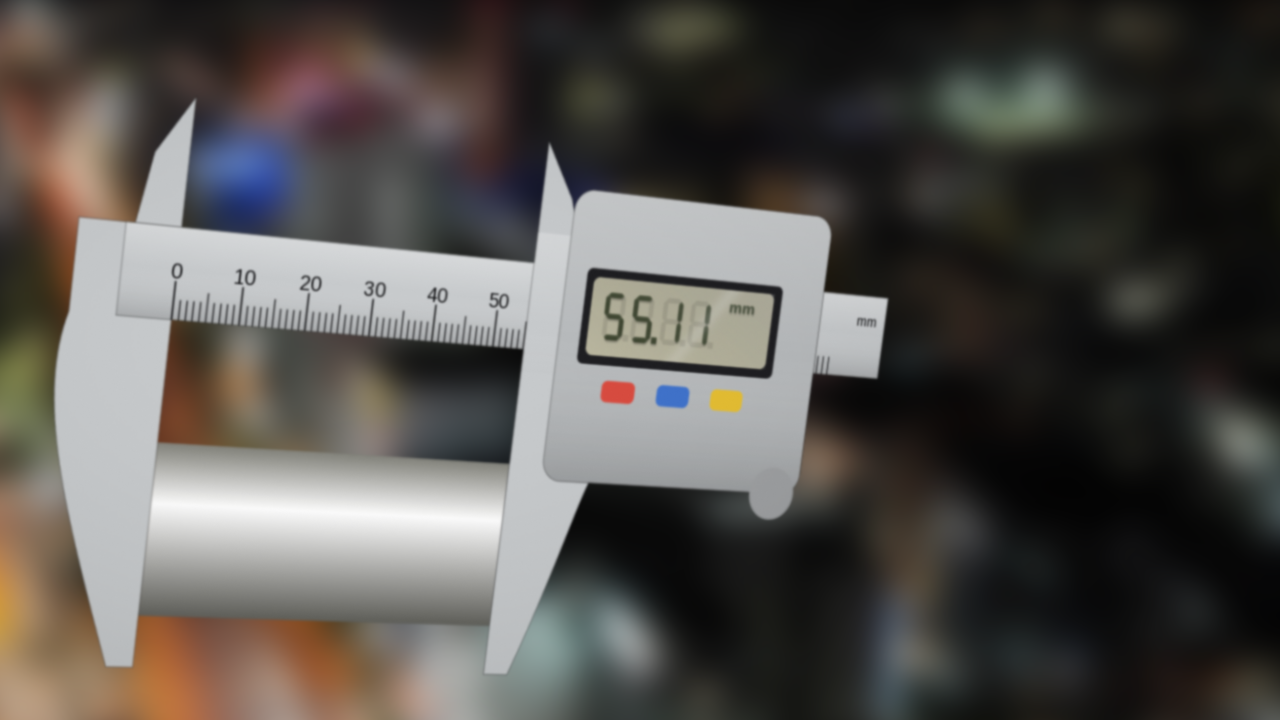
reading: value=55.11 unit=mm
